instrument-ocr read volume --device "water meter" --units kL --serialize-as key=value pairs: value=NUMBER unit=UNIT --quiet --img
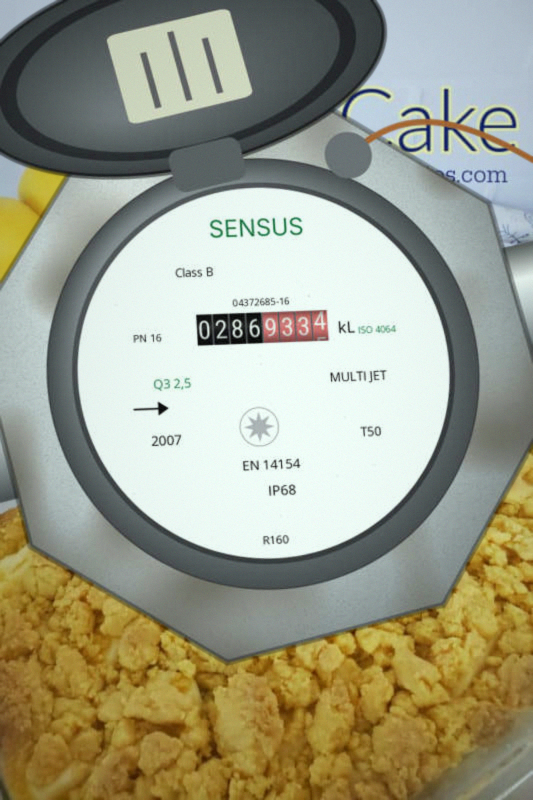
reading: value=286.9334 unit=kL
